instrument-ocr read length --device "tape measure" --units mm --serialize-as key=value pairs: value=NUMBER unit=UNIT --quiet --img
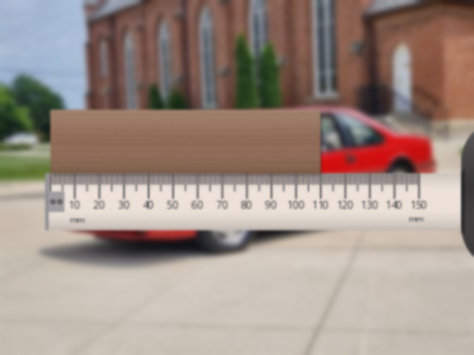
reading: value=110 unit=mm
